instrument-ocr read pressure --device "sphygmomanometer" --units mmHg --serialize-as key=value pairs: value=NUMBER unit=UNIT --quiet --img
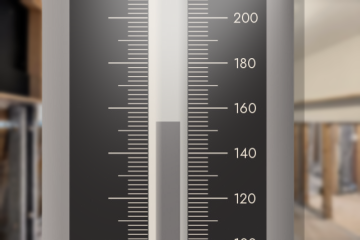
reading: value=154 unit=mmHg
